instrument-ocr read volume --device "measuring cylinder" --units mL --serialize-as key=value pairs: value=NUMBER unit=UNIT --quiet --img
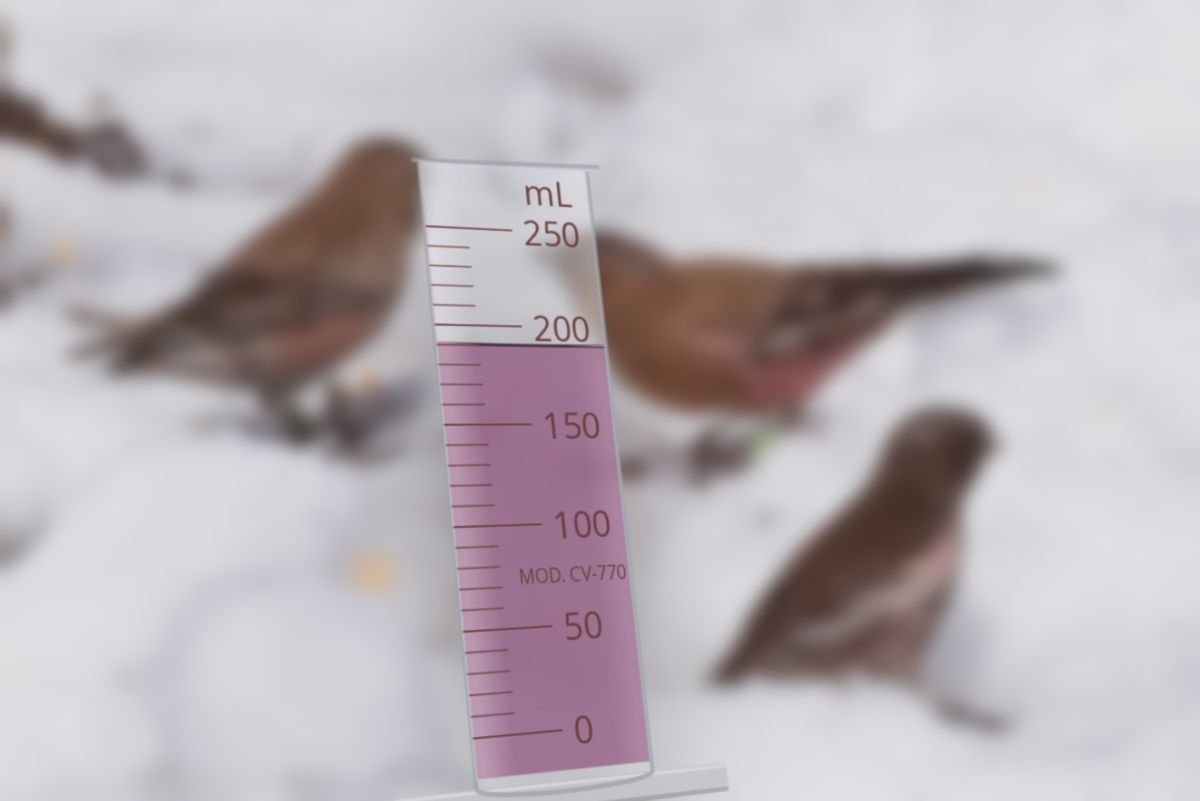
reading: value=190 unit=mL
